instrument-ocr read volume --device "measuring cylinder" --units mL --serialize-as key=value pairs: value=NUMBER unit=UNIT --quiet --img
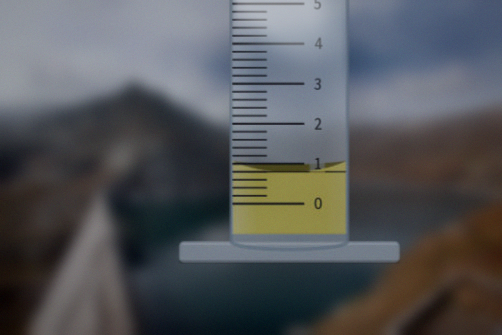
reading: value=0.8 unit=mL
